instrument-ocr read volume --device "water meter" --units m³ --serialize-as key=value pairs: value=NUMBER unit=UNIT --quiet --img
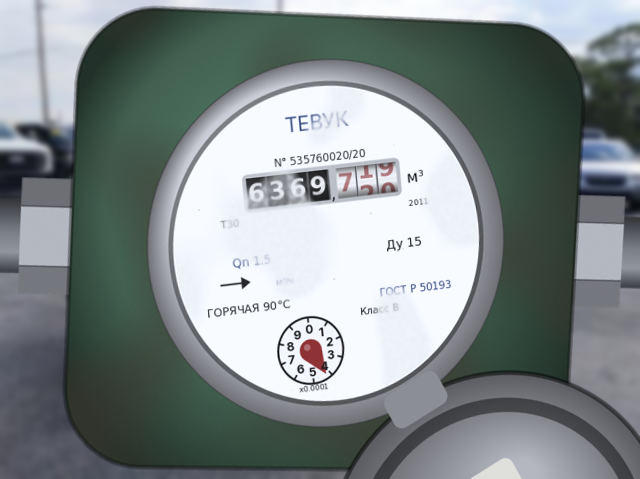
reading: value=6369.7194 unit=m³
